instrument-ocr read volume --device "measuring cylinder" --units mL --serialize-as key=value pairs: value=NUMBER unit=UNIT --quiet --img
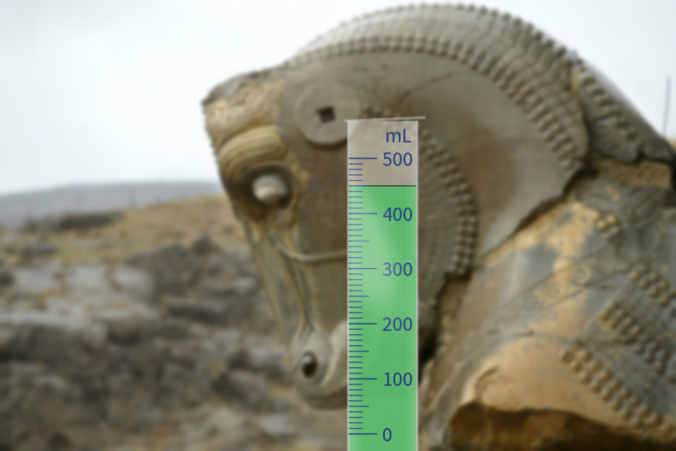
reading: value=450 unit=mL
